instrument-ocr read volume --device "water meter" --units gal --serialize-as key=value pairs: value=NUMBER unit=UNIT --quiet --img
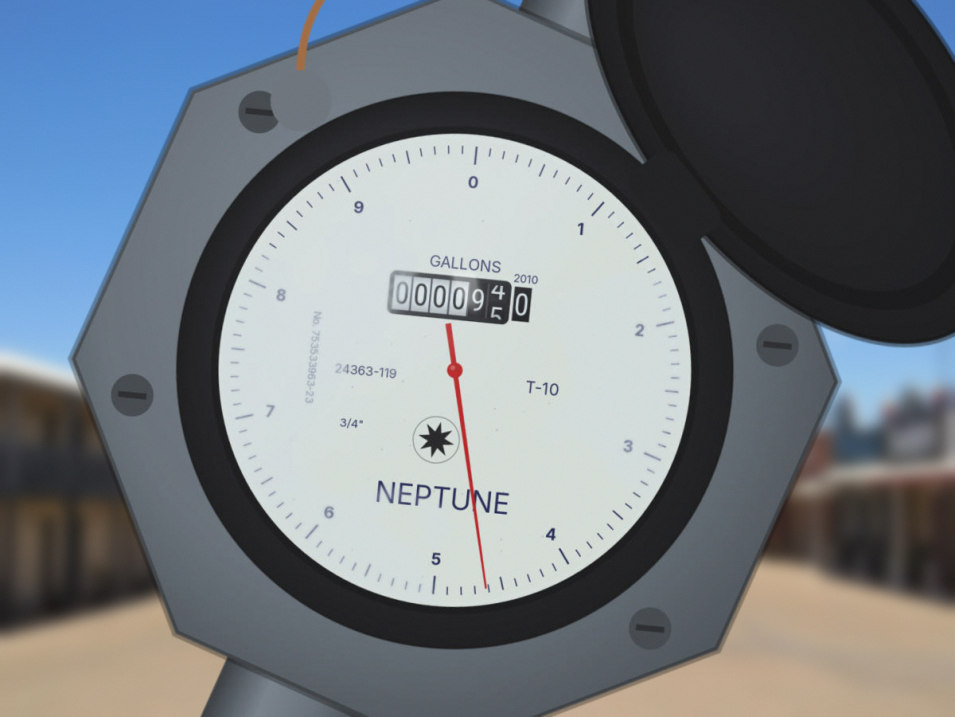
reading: value=944.6 unit=gal
